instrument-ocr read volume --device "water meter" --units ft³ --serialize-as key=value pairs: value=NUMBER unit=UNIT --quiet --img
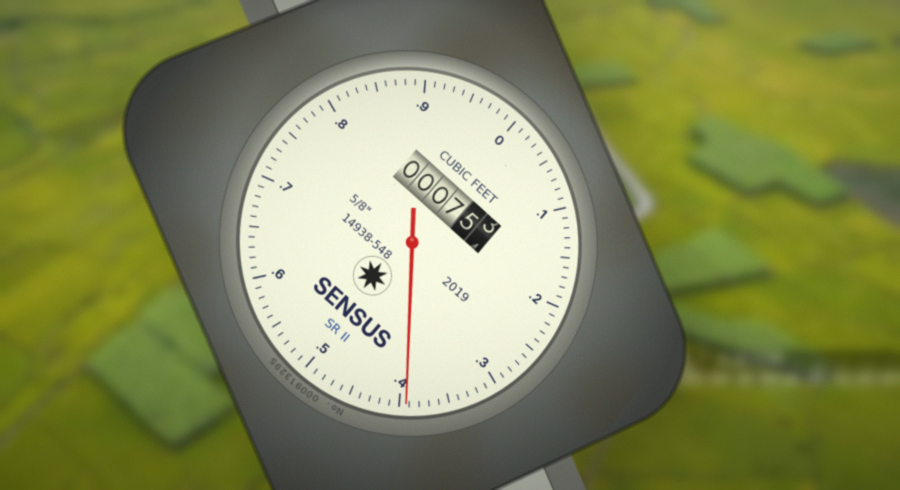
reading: value=753.39 unit=ft³
